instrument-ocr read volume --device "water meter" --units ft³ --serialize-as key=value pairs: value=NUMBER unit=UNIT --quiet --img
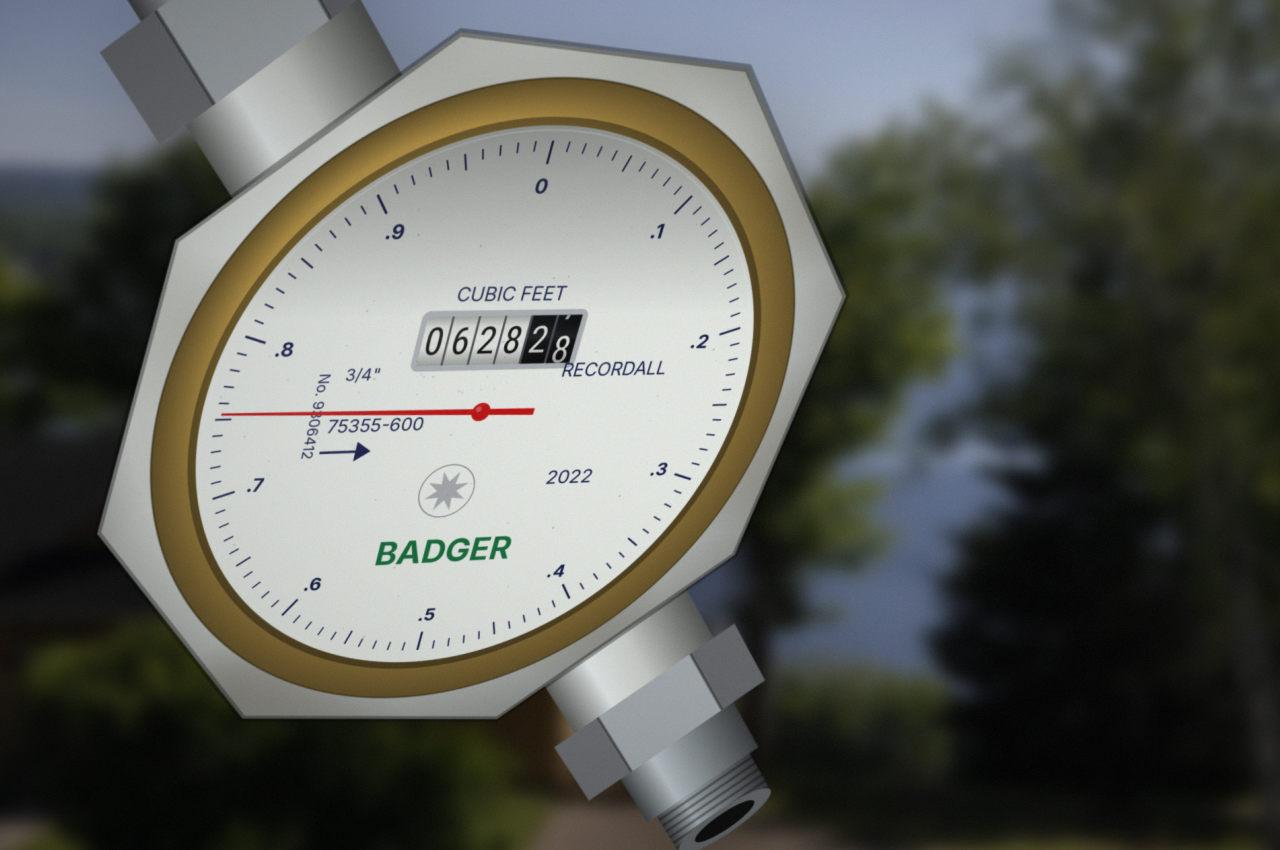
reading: value=62827.75 unit=ft³
